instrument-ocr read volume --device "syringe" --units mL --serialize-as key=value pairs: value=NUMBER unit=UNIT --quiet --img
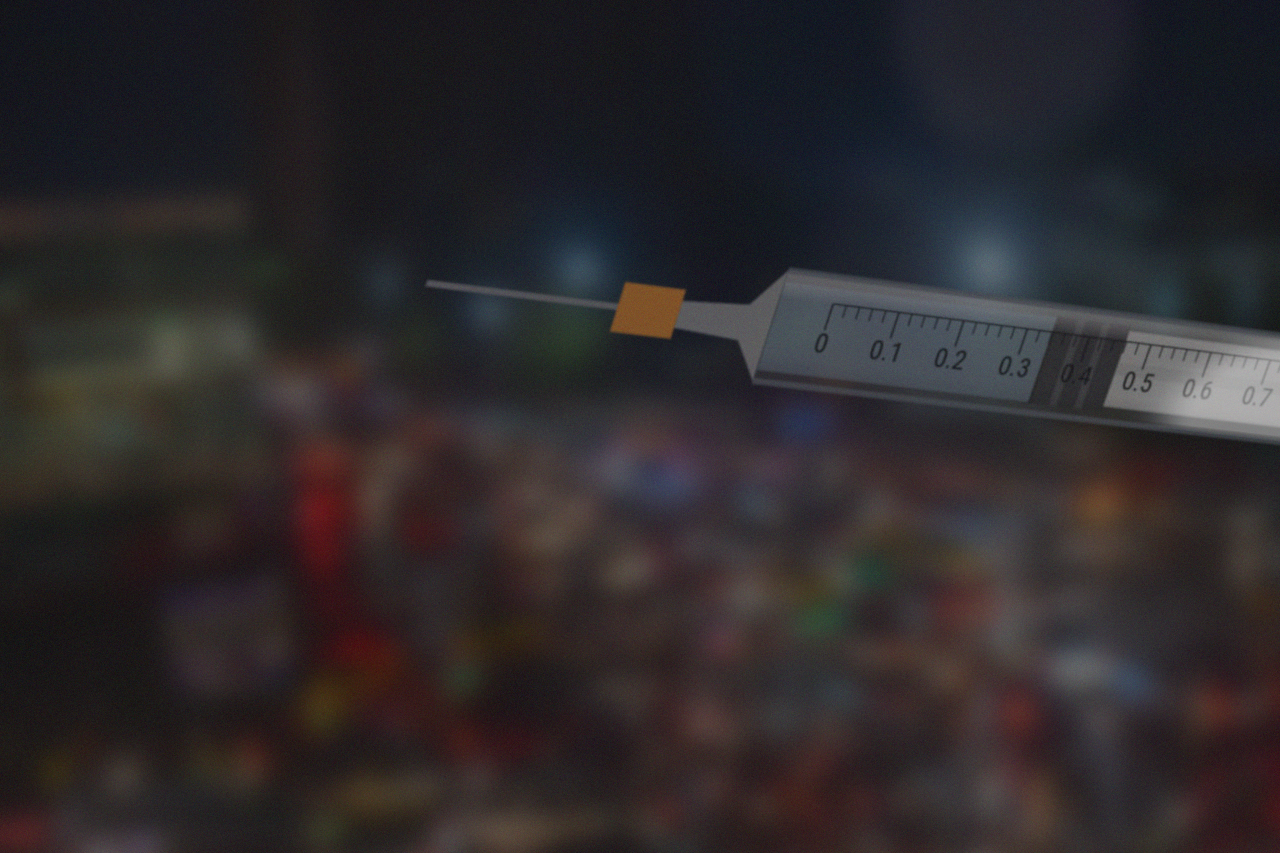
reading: value=0.34 unit=mL
